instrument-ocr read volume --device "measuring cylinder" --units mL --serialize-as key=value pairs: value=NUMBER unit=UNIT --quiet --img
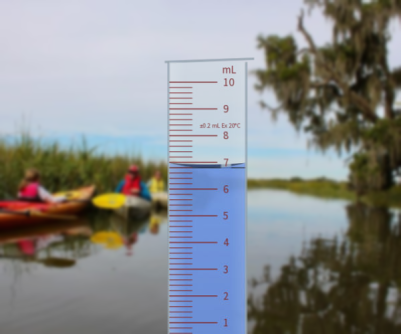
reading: value=6.8 unit=mL
